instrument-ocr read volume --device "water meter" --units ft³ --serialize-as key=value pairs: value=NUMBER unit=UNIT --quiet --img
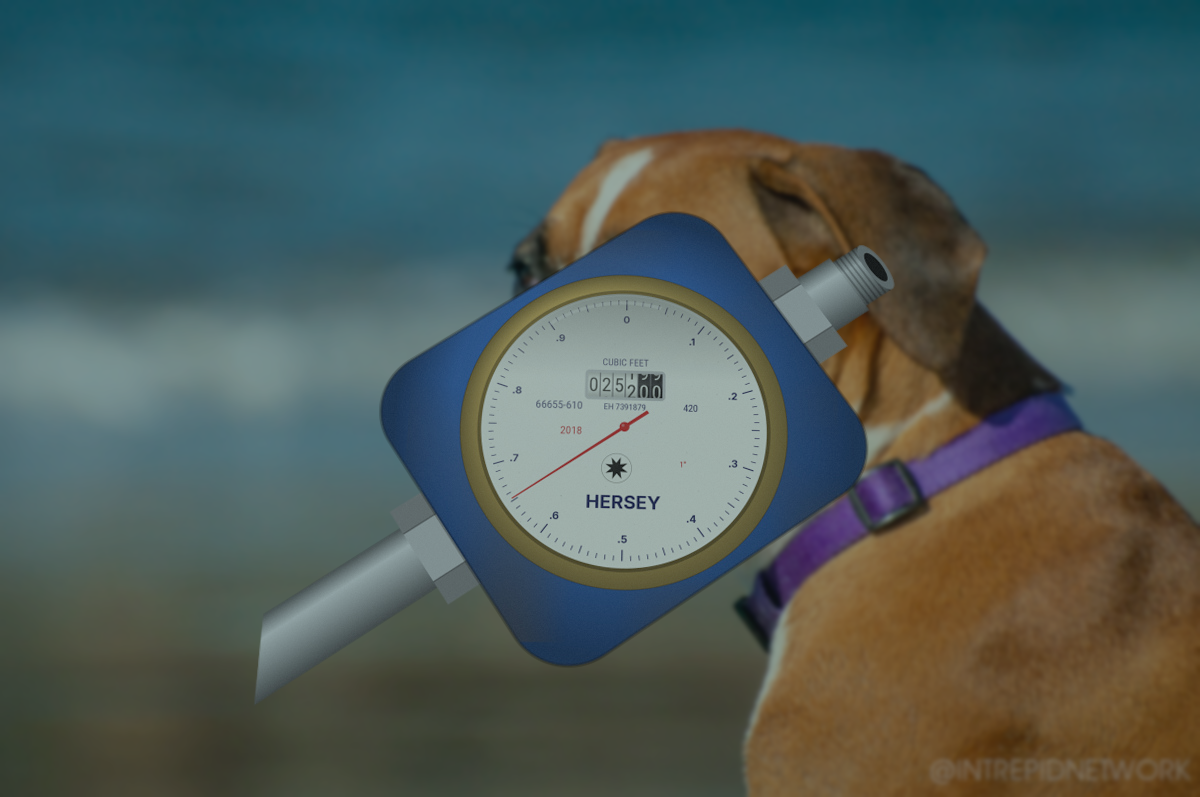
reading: value=25199.65 unit=ft³
